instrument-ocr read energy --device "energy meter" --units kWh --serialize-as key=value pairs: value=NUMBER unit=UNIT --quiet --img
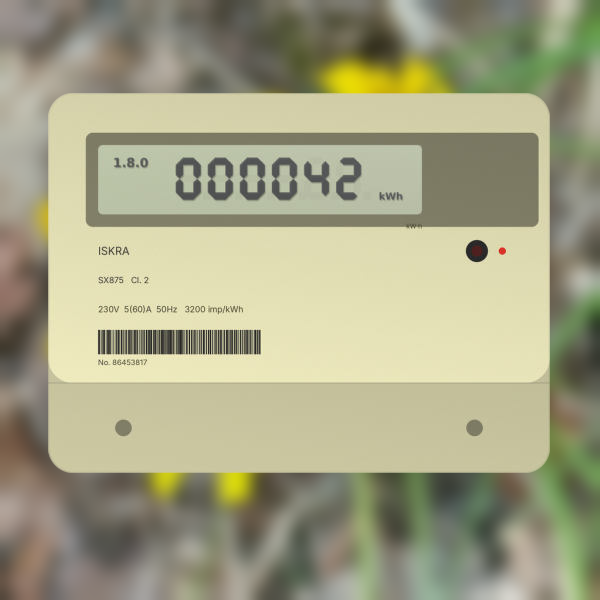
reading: value=42 unit=kWh
